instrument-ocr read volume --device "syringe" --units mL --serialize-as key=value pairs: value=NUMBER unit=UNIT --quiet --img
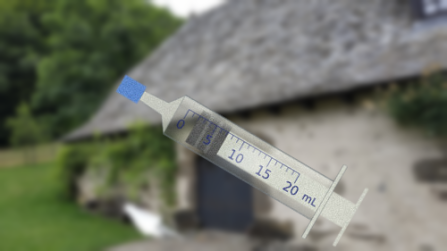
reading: value=2 unit=mL
